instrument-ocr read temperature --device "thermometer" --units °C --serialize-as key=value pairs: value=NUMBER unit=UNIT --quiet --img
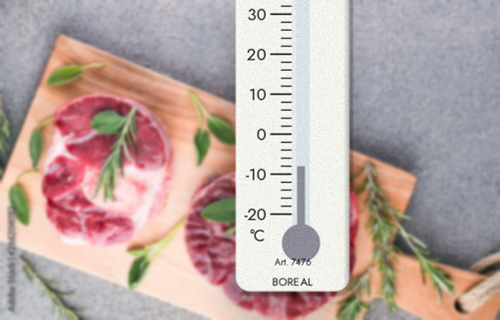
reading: value=-8 unit=°C
